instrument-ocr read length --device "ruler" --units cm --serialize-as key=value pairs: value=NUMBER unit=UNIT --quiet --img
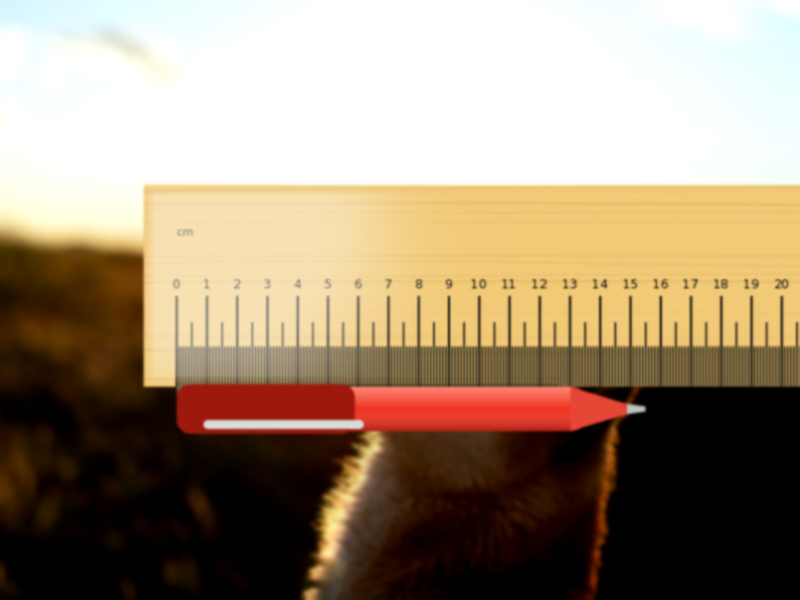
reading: value=15.5 unit=cm
